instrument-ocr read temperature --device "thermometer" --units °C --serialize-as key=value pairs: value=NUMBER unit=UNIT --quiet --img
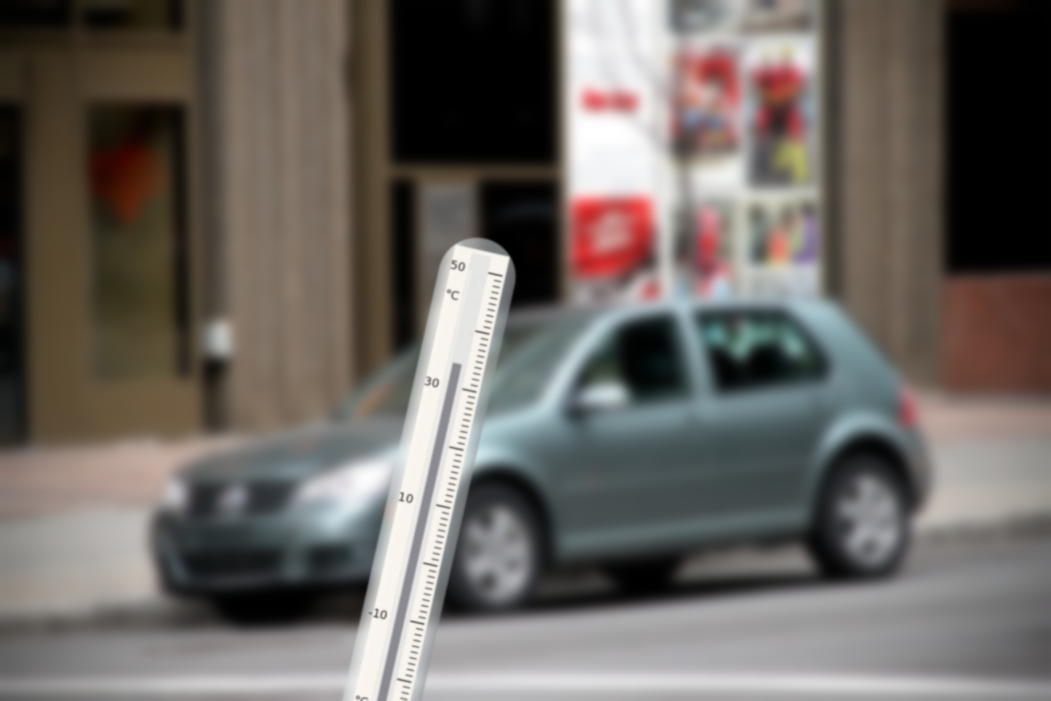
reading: value=34 unit=°C
